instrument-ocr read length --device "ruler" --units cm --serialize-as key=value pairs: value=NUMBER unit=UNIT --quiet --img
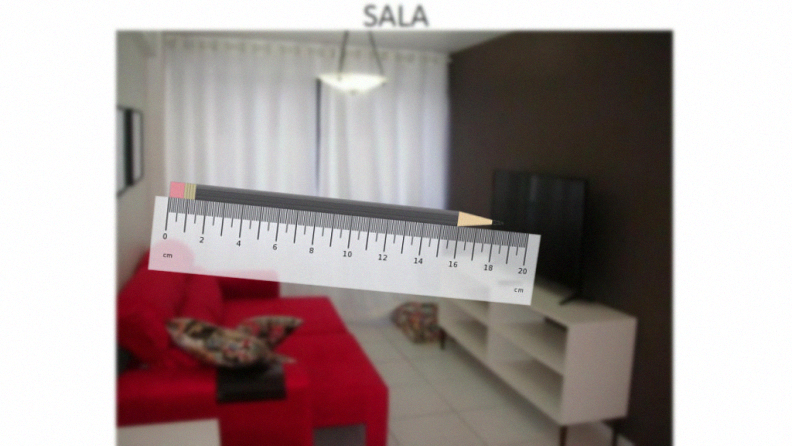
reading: value=18.5 unit=cm
